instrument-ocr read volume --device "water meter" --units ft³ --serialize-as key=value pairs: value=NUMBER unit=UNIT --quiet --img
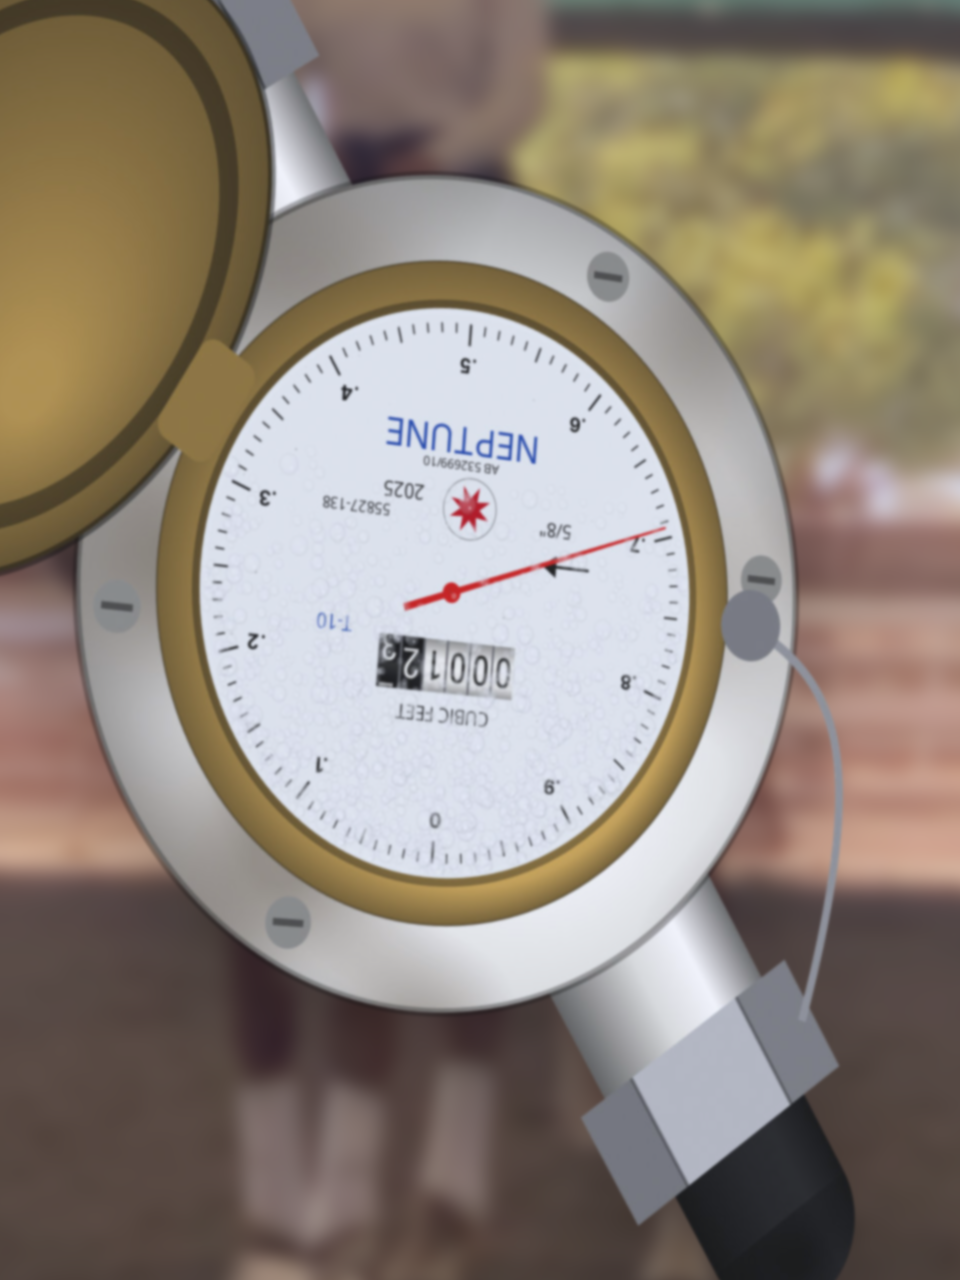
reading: value=122.69 unit=ft³
